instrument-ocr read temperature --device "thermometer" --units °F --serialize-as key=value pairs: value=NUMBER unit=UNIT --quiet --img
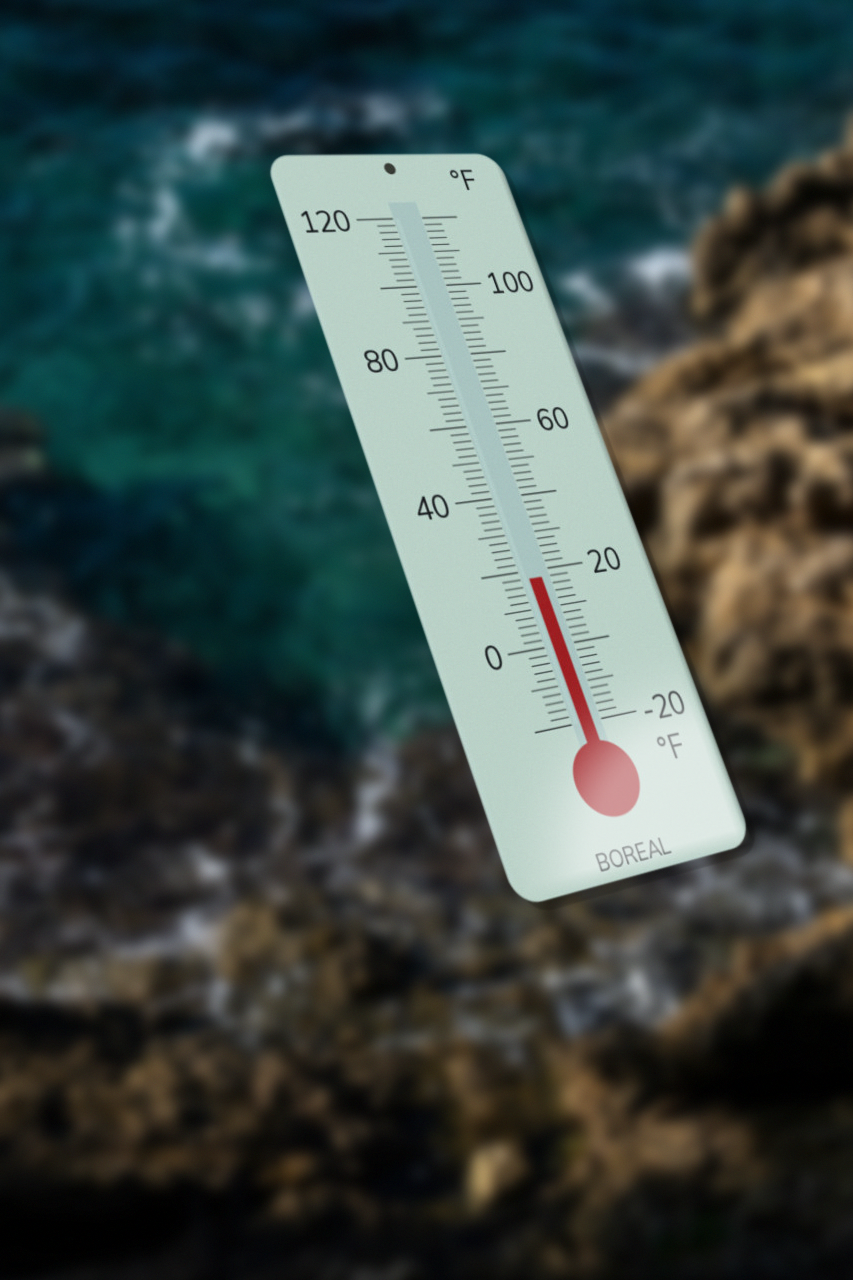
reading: value=18 unit=°F
